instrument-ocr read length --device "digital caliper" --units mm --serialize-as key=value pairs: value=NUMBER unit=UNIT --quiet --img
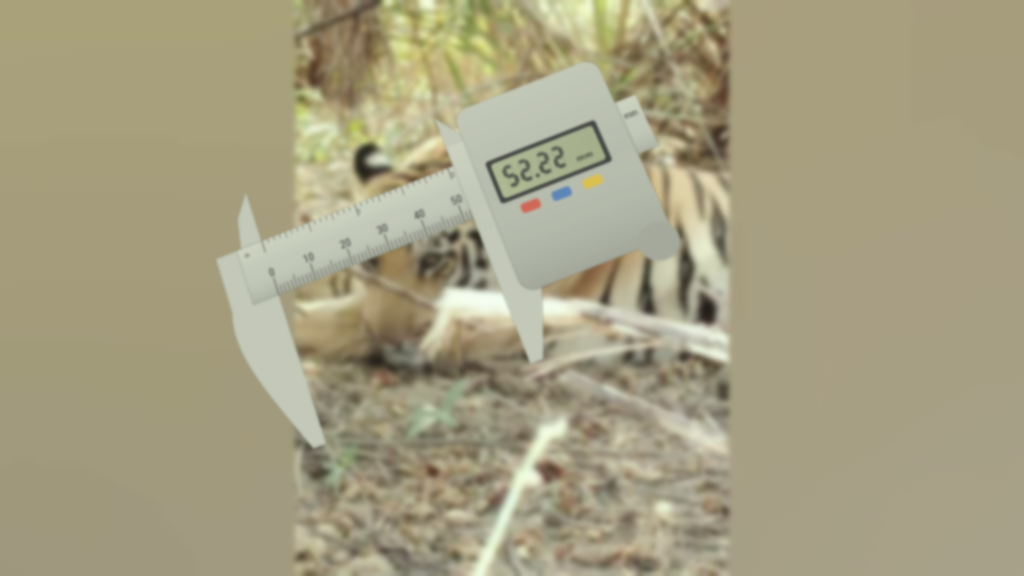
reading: value=52.22 unit=mm
